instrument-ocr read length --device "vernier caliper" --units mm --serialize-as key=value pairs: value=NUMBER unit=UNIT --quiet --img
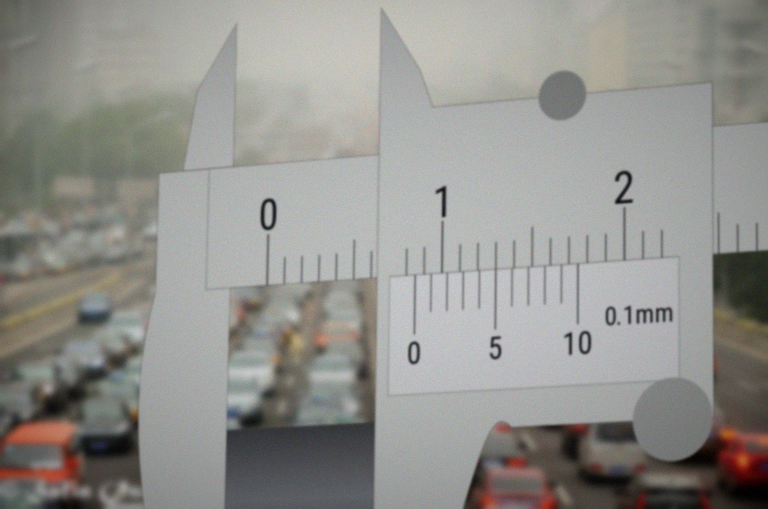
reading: value=8.5 unit=mm
